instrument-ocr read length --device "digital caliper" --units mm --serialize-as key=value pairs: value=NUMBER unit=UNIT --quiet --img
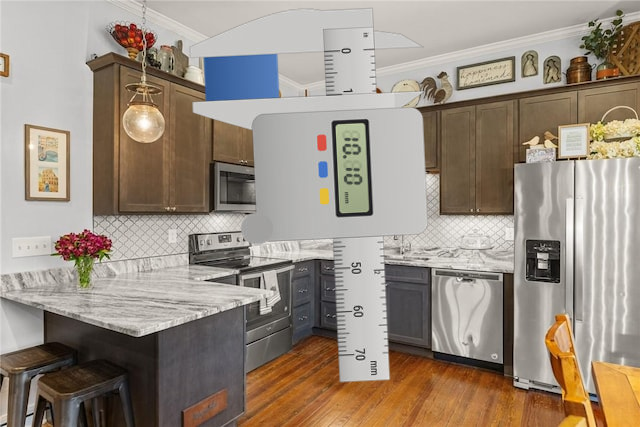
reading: value=10.10 unit=mm
